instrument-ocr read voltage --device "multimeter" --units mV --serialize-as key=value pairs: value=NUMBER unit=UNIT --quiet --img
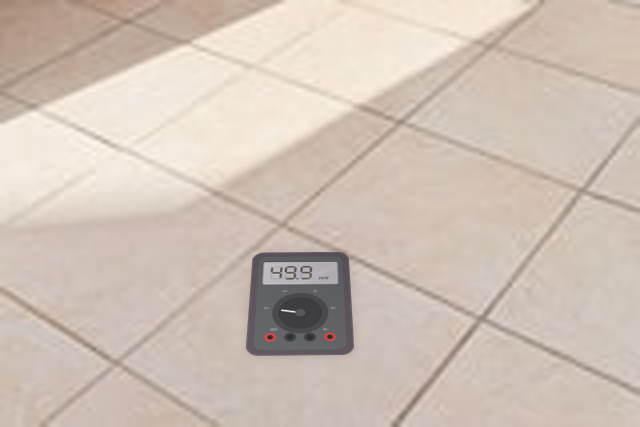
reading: value=49.9 unit=mV
